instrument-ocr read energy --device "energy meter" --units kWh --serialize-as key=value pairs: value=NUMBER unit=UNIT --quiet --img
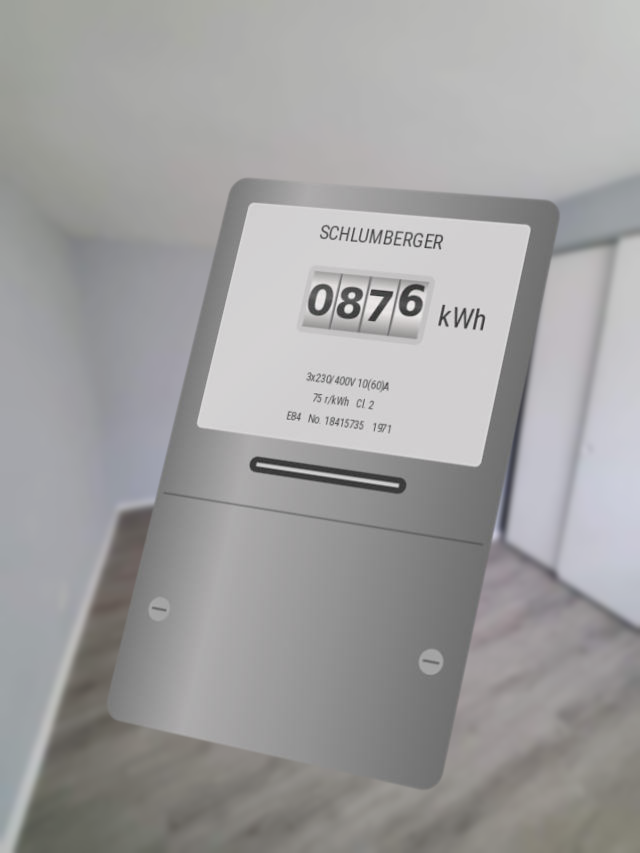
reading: value=876 unit=kWh
